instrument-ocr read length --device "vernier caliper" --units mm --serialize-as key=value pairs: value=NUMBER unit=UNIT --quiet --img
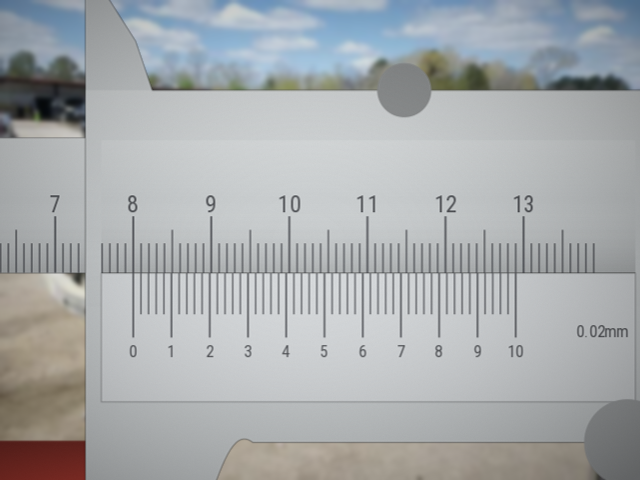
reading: value=80.0 unit=mm
